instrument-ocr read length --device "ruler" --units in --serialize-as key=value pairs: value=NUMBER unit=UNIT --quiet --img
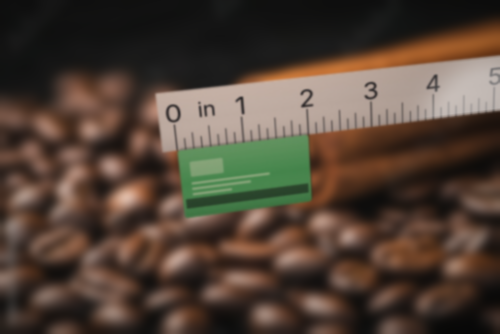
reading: value=2 unit=in
